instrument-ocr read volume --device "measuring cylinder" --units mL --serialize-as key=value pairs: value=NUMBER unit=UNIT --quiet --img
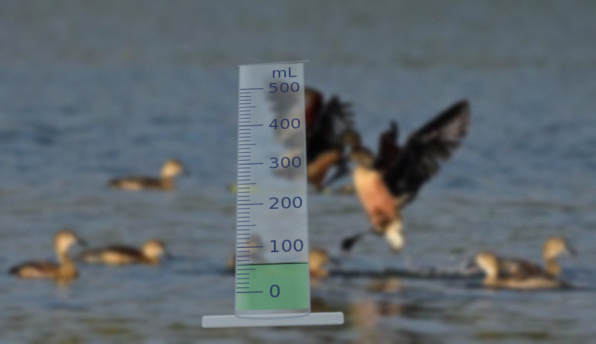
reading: value=60 unit=mL
